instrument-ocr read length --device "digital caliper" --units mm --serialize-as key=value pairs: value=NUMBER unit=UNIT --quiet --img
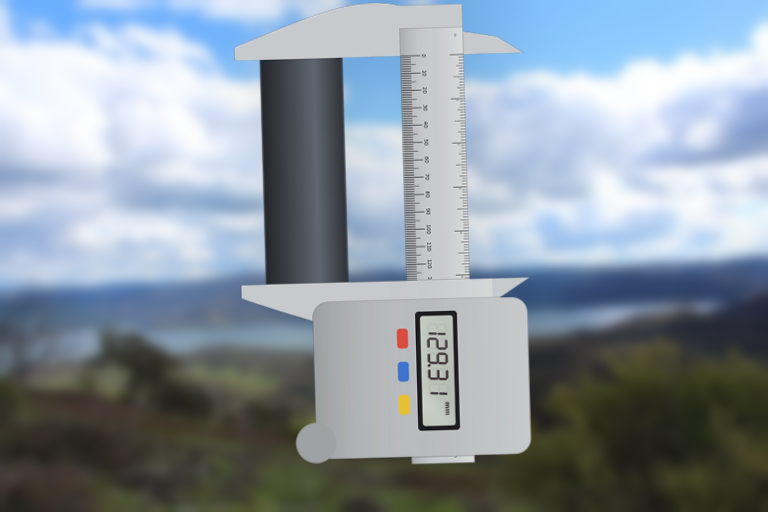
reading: value=129.31 unit=mm
